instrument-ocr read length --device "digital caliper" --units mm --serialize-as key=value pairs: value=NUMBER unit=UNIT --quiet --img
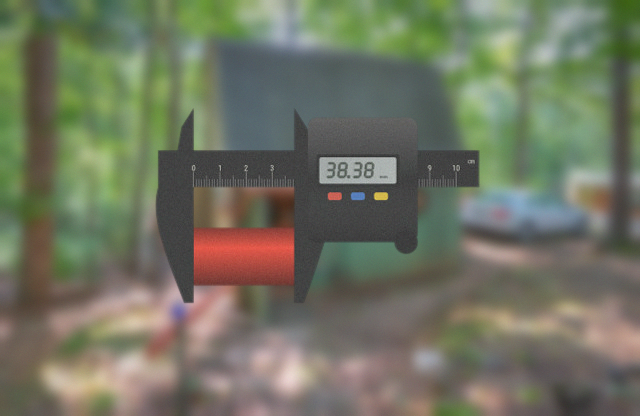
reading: value=38.38 unit=mm
